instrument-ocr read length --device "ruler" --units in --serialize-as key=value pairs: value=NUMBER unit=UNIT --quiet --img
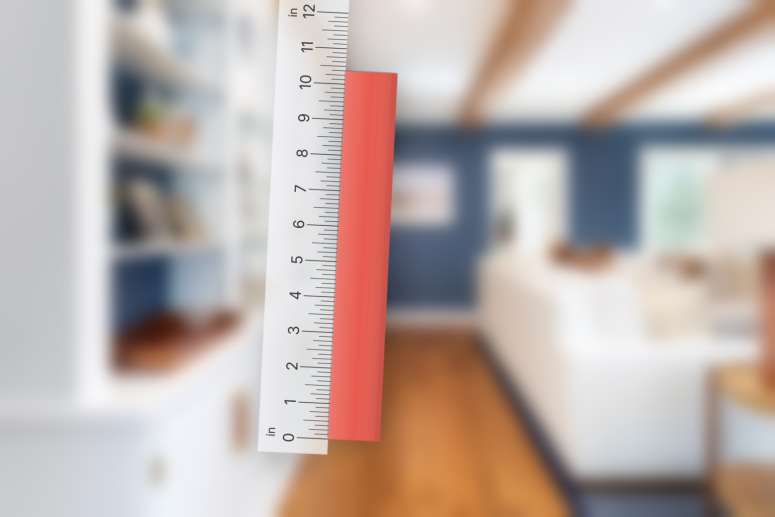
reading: value=10.375 unit=in
